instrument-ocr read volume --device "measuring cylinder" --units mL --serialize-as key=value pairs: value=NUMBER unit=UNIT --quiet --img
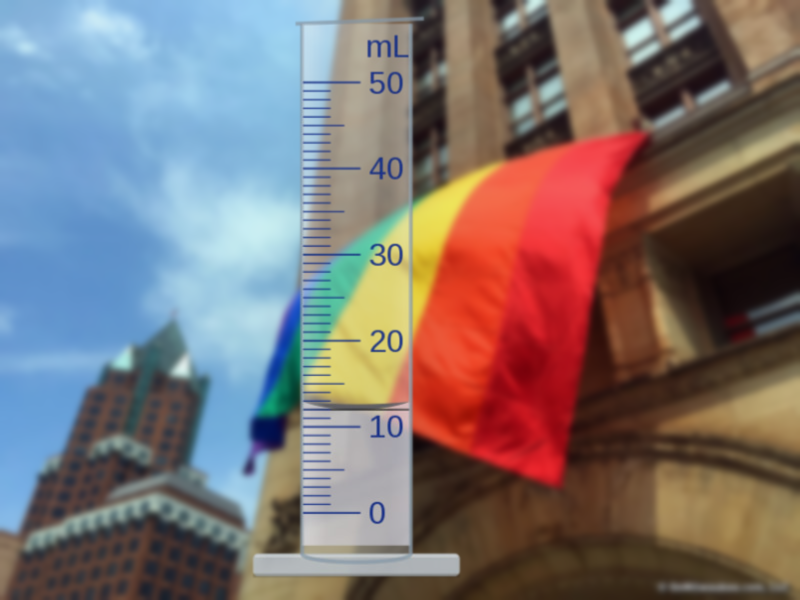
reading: value=12 unit=mL
